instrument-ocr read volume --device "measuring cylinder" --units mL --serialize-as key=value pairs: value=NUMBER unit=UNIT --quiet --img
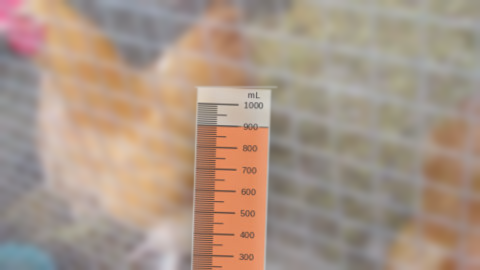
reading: value=900 unit=mL
